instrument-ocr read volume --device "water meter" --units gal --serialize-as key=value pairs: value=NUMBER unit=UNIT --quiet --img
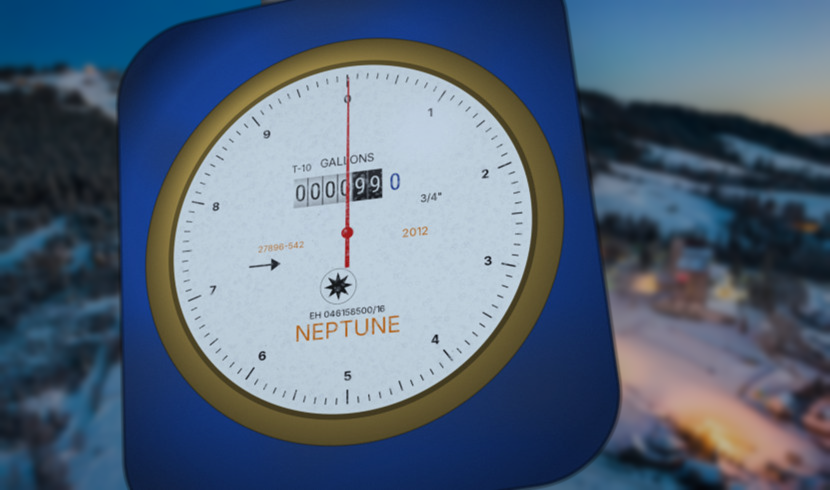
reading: value=990.0 unit=gal
